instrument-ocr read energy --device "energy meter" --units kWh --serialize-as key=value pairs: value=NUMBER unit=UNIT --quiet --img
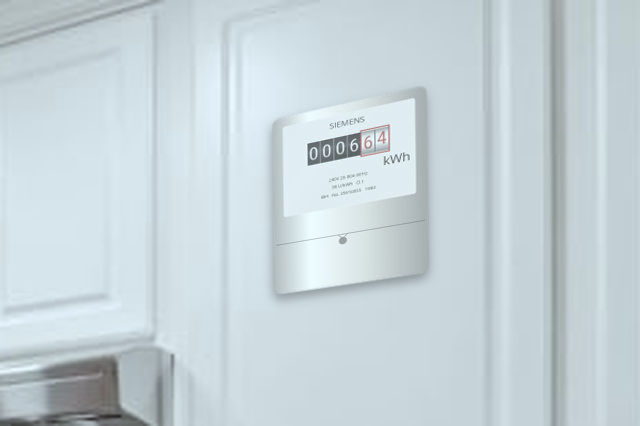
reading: value=6.64 unit=kWh
